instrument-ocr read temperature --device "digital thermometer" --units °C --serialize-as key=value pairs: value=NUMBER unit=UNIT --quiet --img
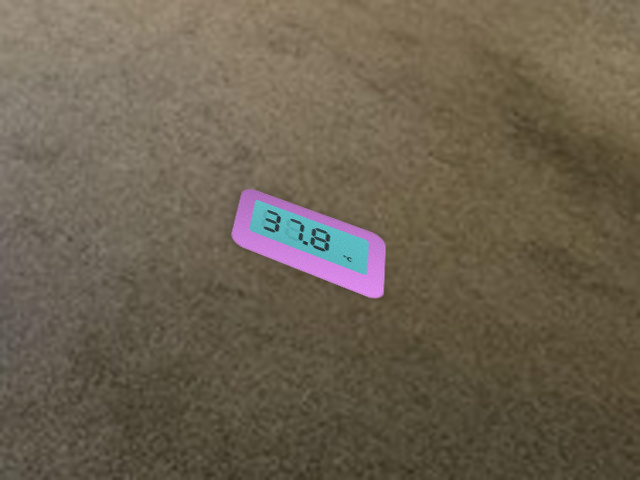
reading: value=37.8 unit=°C
